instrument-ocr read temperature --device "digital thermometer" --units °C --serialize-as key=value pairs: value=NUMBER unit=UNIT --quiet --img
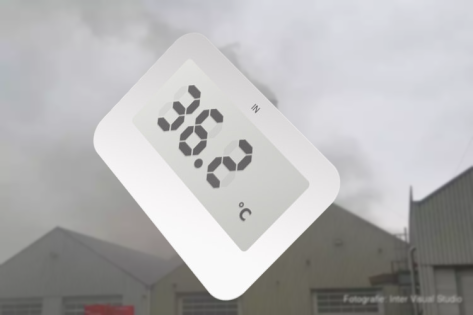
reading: value=36.2 unit=°C
